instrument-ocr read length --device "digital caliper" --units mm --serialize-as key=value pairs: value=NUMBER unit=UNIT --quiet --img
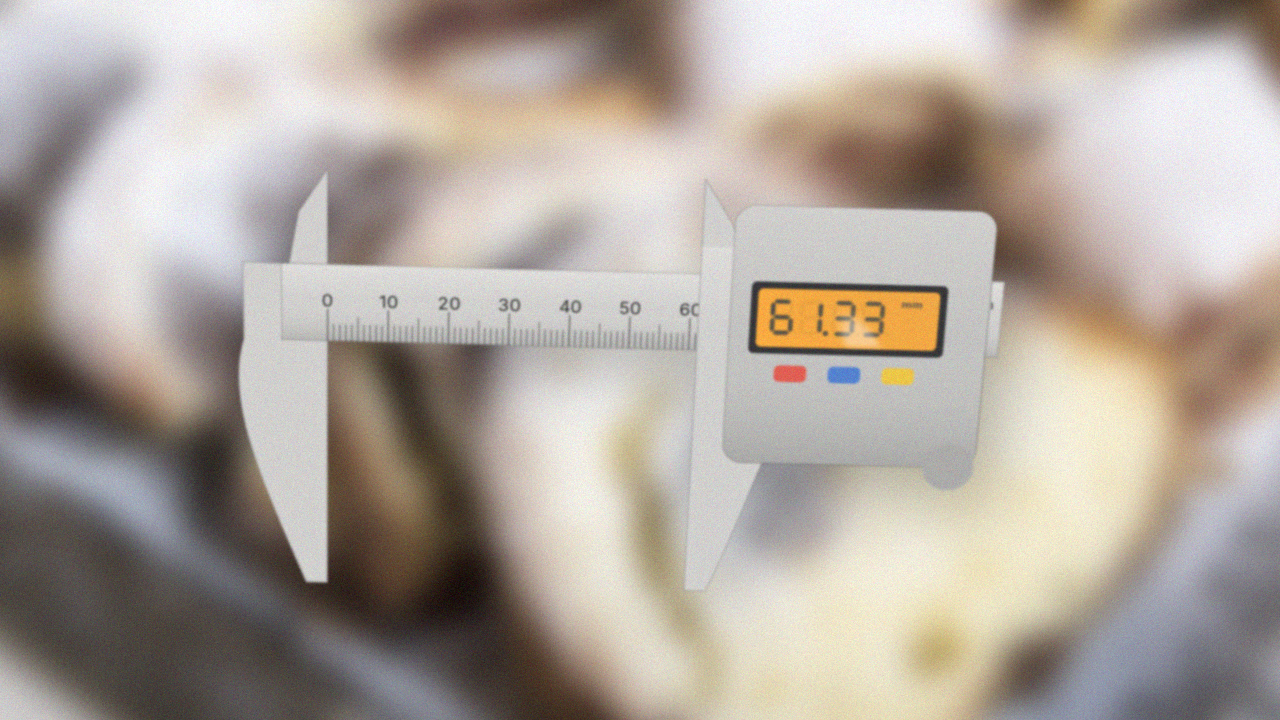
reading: value=61.33 unit=mm
